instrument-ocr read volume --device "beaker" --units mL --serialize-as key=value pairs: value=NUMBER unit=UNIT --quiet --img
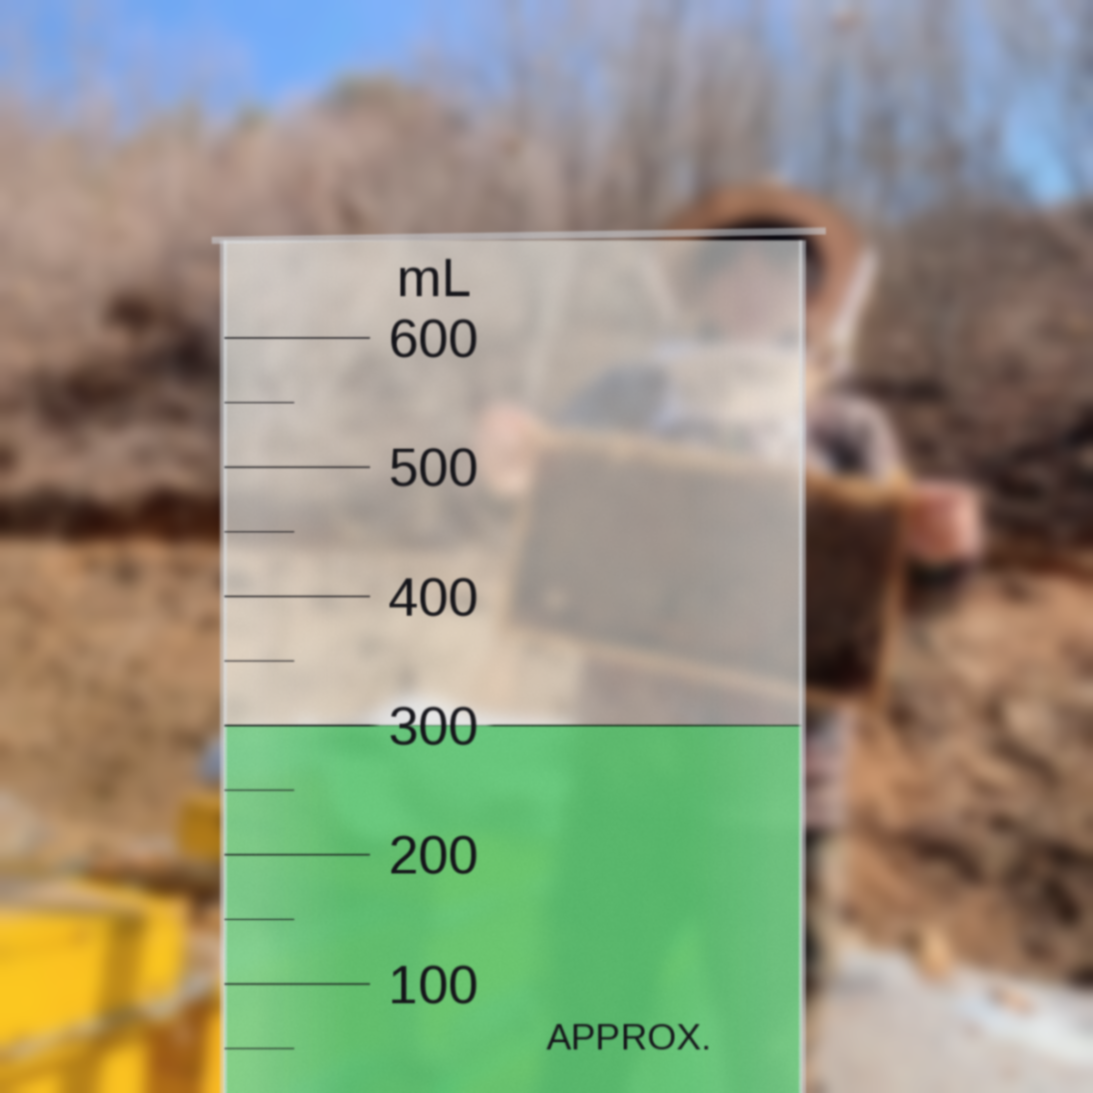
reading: value=300 unit=mL
